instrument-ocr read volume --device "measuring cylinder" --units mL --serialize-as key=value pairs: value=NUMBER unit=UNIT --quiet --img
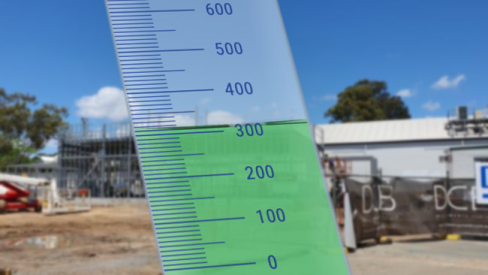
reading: value=310 unit=mL
